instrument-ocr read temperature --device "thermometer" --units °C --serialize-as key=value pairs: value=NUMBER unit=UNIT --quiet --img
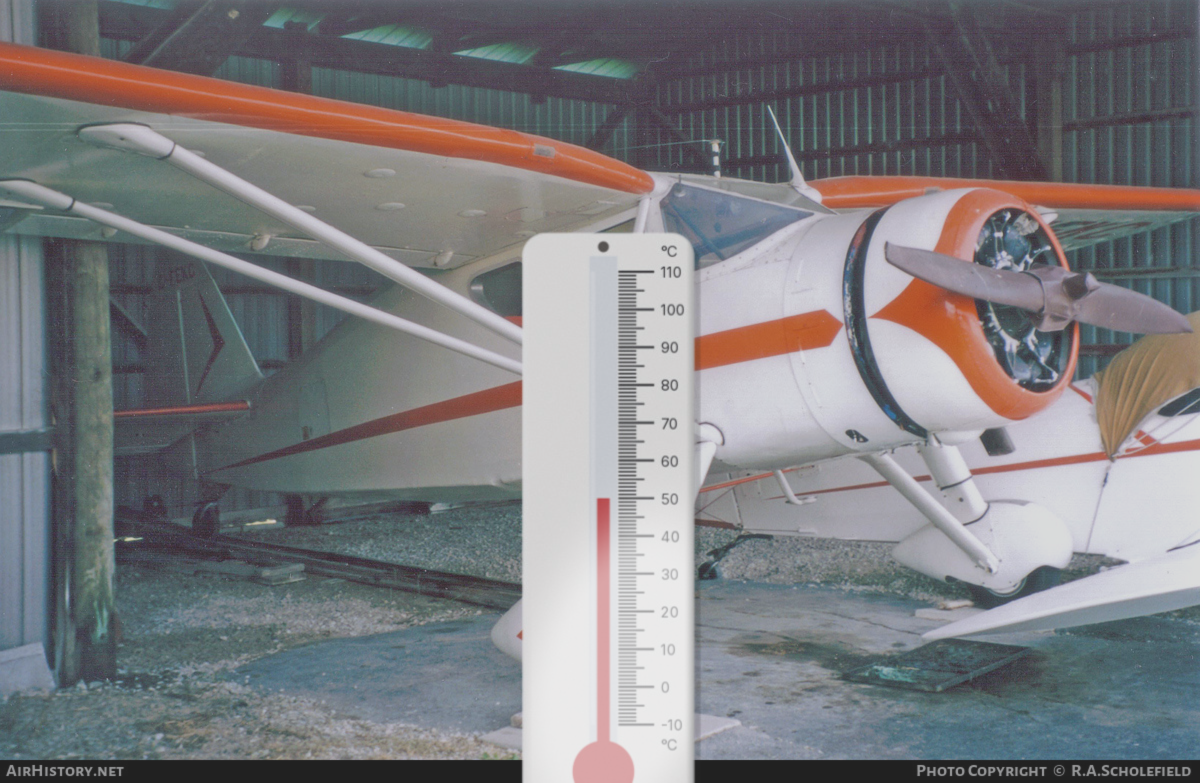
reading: value=50 unit=°C
